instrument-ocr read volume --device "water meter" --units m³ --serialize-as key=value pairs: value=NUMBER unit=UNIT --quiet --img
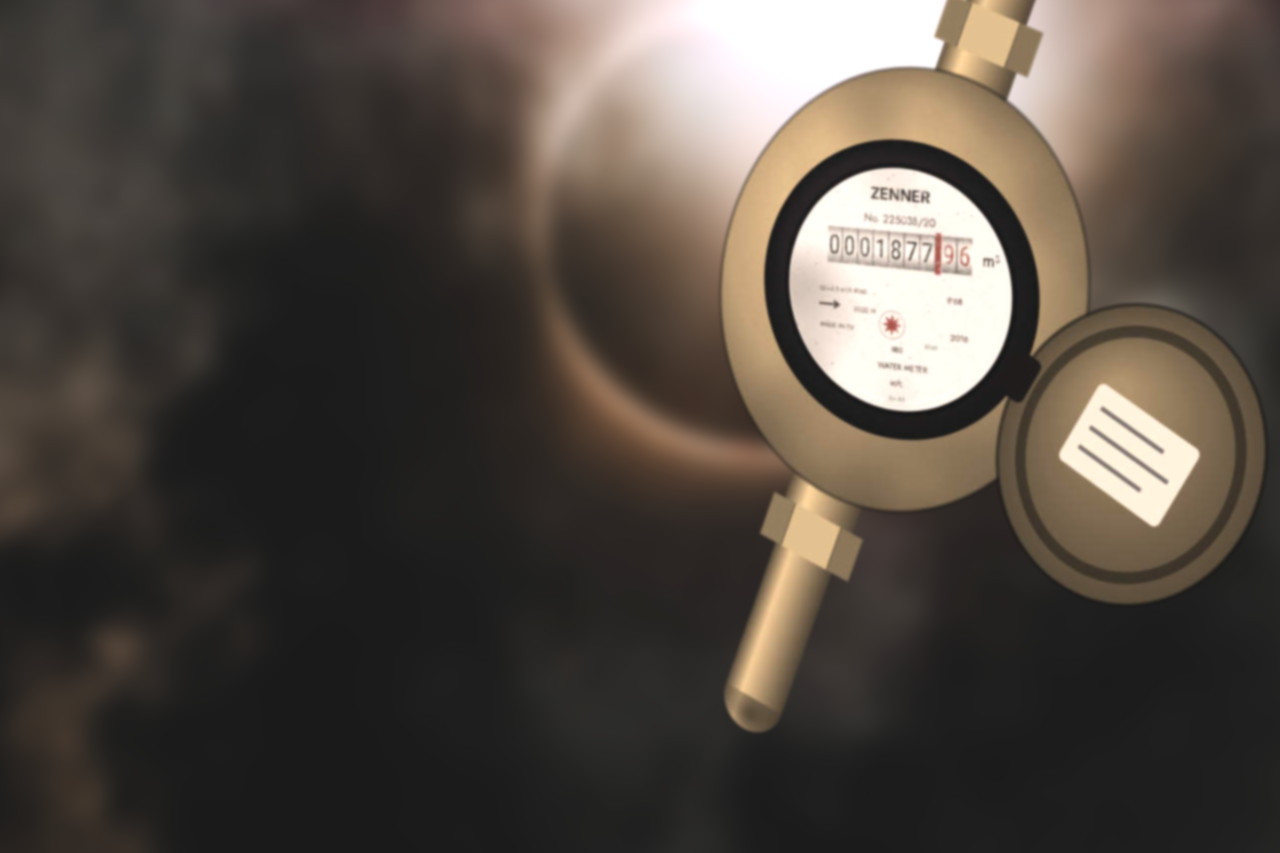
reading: value=1877.96 unit=m³
